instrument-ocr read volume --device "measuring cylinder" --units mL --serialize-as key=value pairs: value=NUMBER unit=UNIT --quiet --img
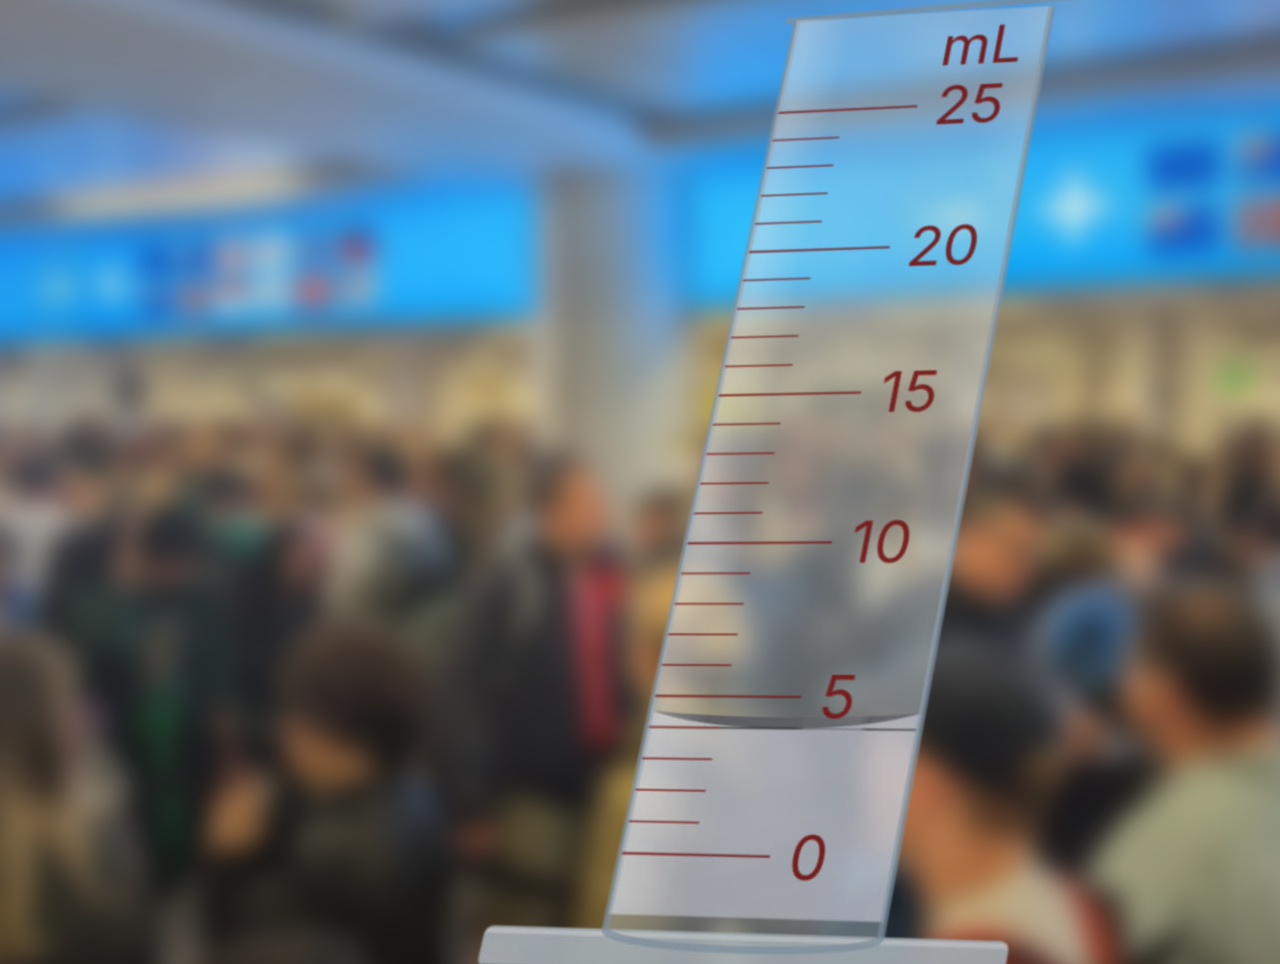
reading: value=4 unit=mL
